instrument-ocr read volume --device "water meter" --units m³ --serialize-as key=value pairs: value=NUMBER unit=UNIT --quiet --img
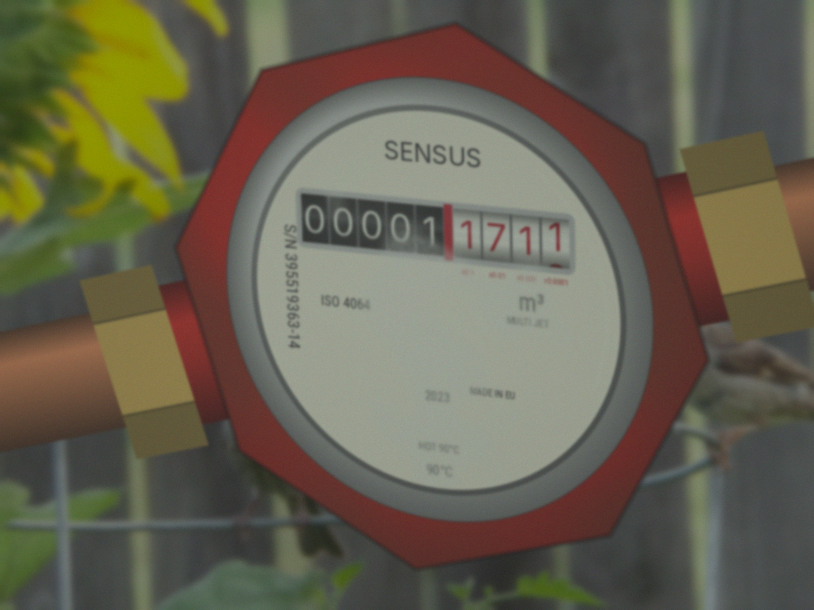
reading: value=1.1711 unit=m³
